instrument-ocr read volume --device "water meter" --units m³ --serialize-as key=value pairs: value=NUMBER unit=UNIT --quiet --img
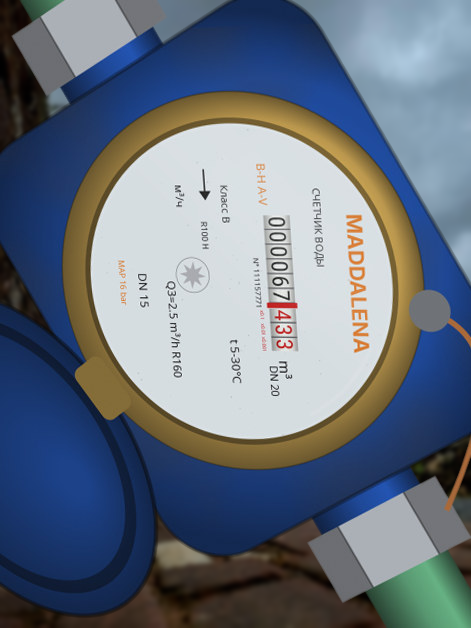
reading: value=67.433 unit=m³
